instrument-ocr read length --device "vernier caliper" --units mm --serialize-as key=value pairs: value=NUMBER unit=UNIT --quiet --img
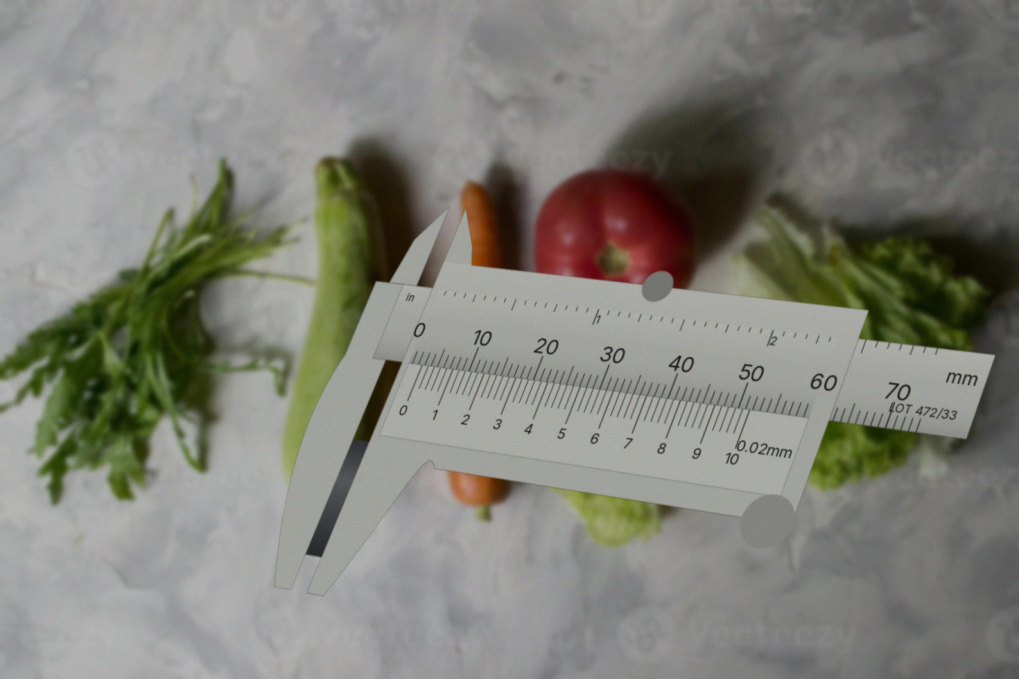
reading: value=2.6 unit=mm
